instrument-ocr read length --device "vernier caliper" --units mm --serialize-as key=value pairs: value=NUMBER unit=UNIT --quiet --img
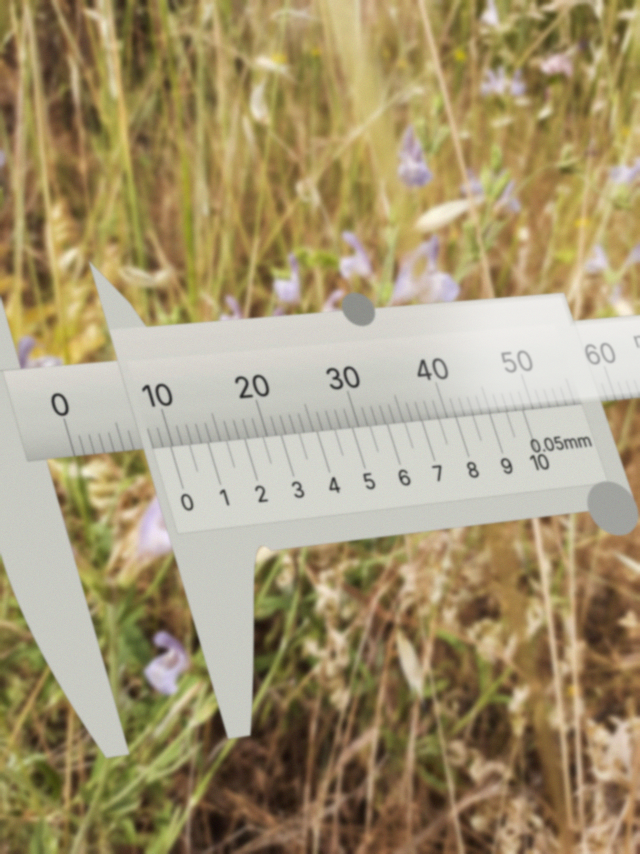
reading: value=9.8 unit=mm
